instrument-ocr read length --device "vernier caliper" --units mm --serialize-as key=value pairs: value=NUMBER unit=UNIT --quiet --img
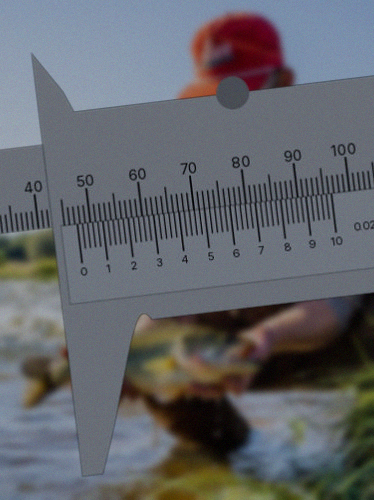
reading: value=47.5 unit=mm
